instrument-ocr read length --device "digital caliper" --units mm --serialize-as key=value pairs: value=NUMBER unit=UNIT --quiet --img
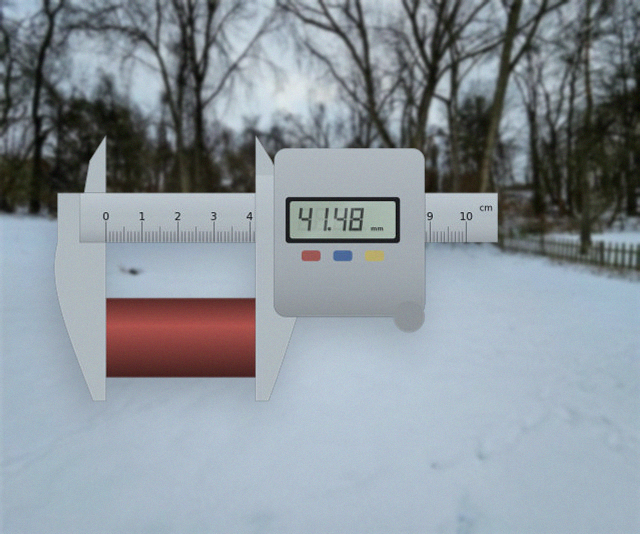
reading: value=41.48 unit=mm
